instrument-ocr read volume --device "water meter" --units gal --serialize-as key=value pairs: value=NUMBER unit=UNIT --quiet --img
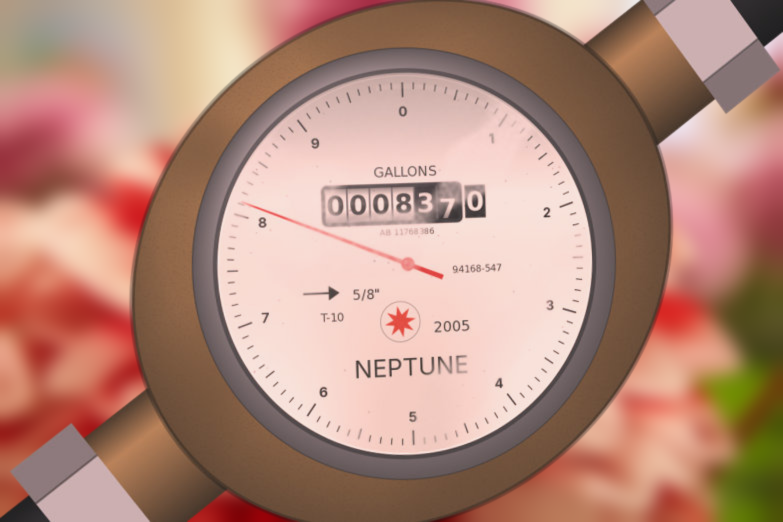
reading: value=8368.1 unit=gal
